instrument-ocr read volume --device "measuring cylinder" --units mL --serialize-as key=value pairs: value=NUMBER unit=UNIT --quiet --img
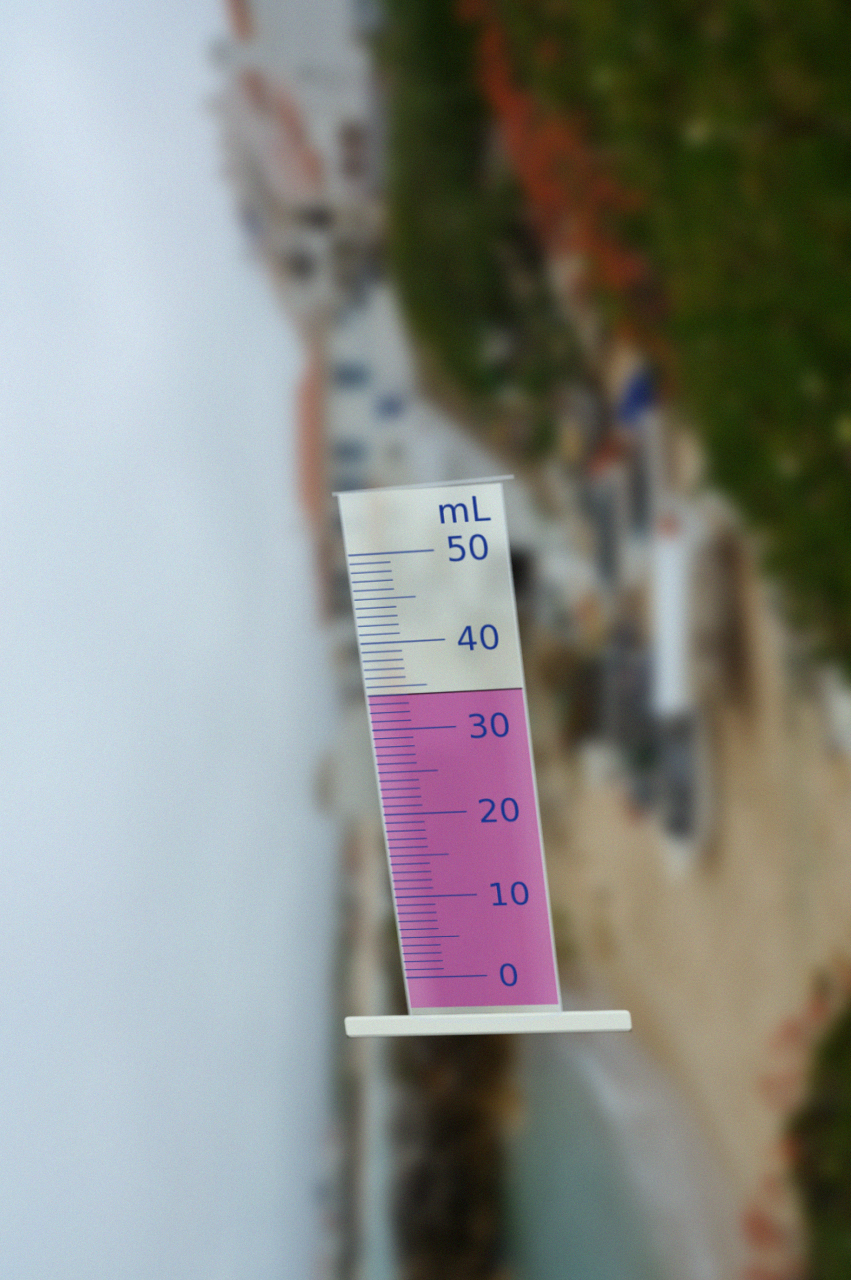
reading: value=34 unit=mL
